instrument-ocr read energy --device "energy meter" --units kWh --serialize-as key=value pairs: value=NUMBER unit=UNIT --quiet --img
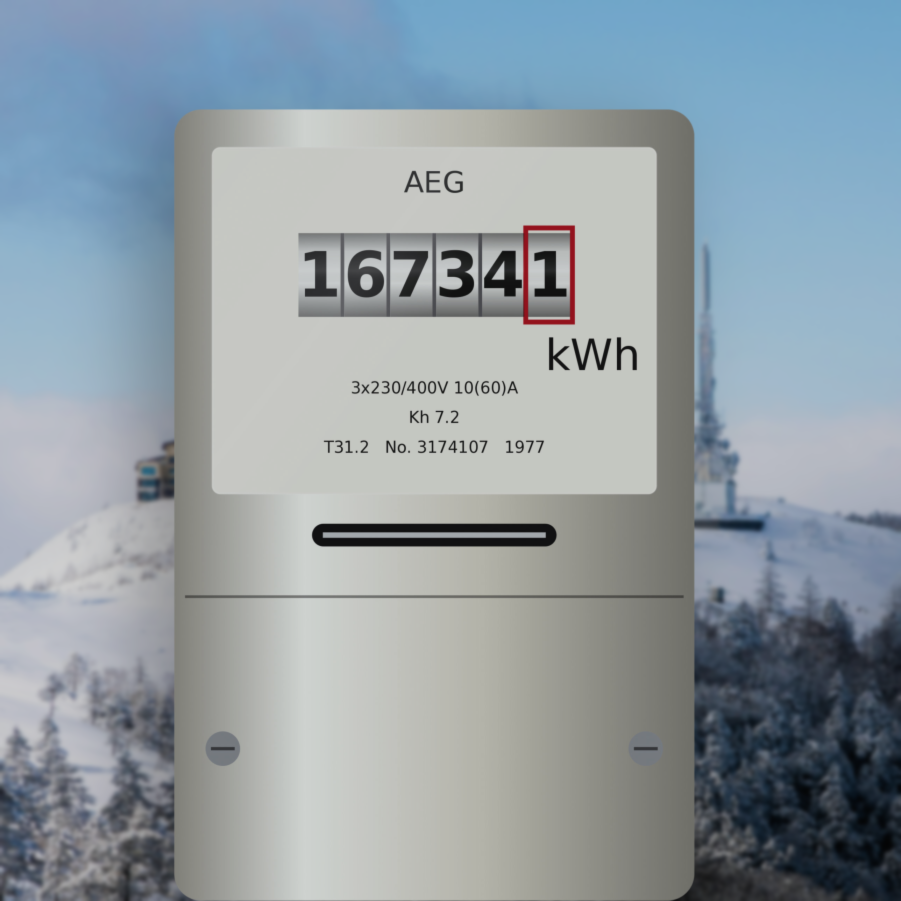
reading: value=16734.1 unit=kWh
